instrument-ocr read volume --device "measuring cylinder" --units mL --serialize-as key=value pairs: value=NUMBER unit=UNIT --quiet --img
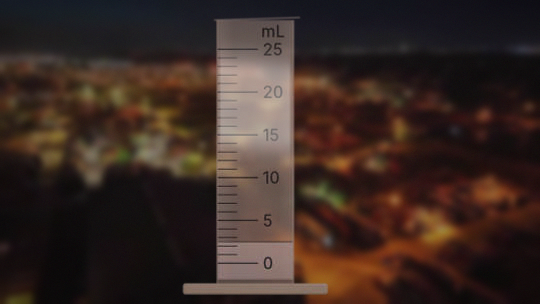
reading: value=2.5 unit=mL
